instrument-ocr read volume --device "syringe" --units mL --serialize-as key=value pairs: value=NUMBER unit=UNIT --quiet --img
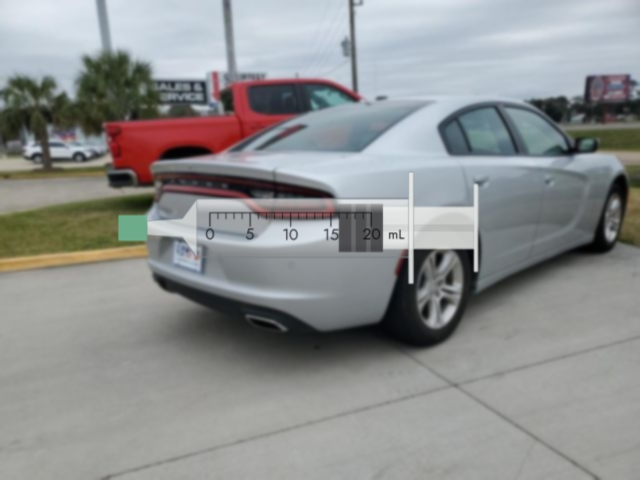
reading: value=16 unit=mL
